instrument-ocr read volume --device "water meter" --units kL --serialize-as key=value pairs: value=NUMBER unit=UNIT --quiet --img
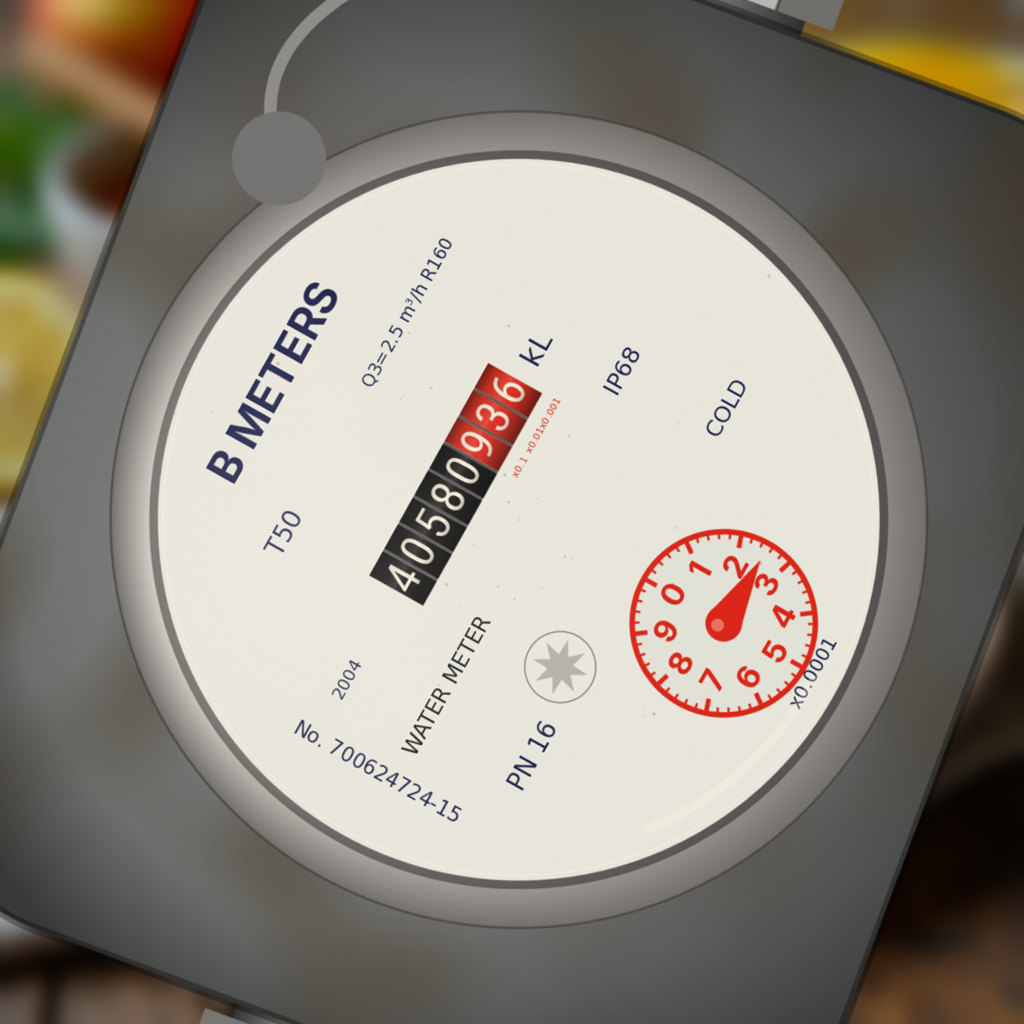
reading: value=40580.9362 unit=kL
